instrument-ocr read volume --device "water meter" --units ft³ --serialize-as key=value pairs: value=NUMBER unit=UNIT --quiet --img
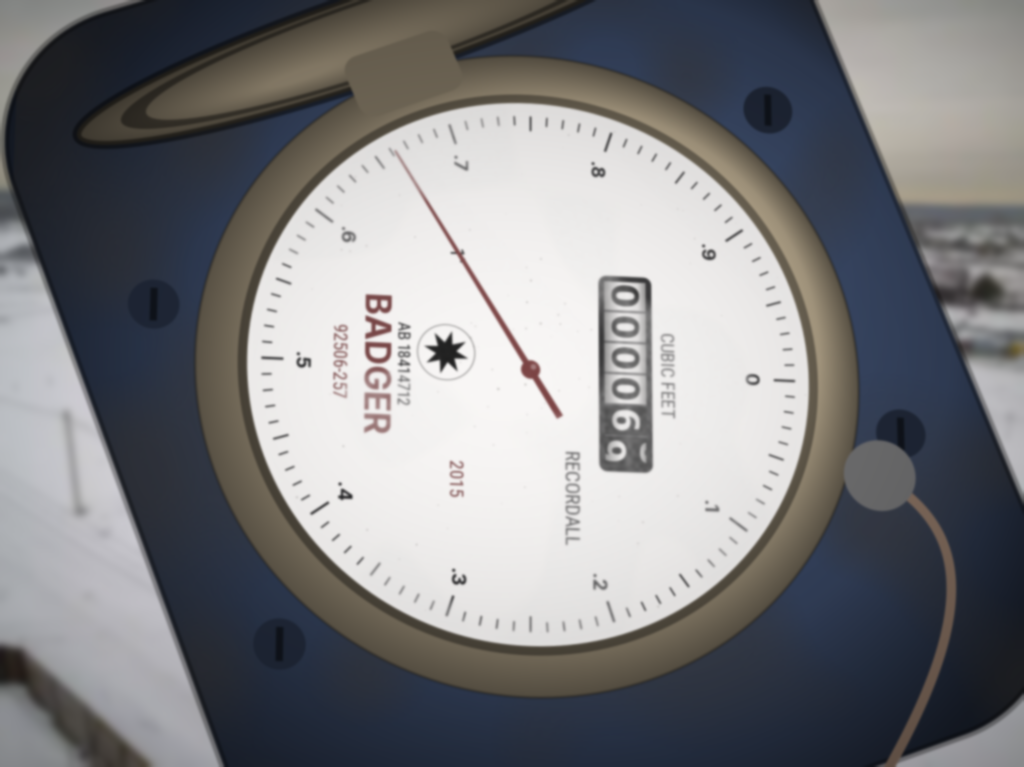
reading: value=68.66 unit=ft³
